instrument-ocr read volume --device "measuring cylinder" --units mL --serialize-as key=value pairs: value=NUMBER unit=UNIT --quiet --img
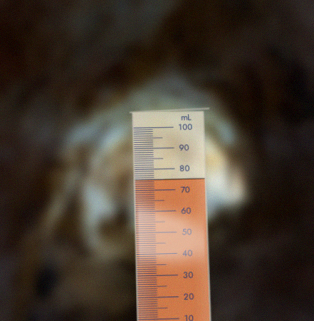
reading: value=75 unit=mL
